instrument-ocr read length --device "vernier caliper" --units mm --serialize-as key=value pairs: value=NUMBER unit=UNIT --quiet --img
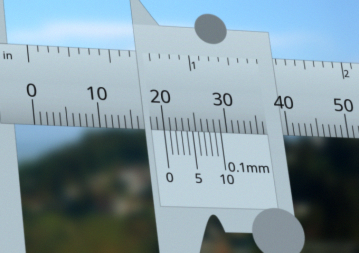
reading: value=20.0 unit=mm
